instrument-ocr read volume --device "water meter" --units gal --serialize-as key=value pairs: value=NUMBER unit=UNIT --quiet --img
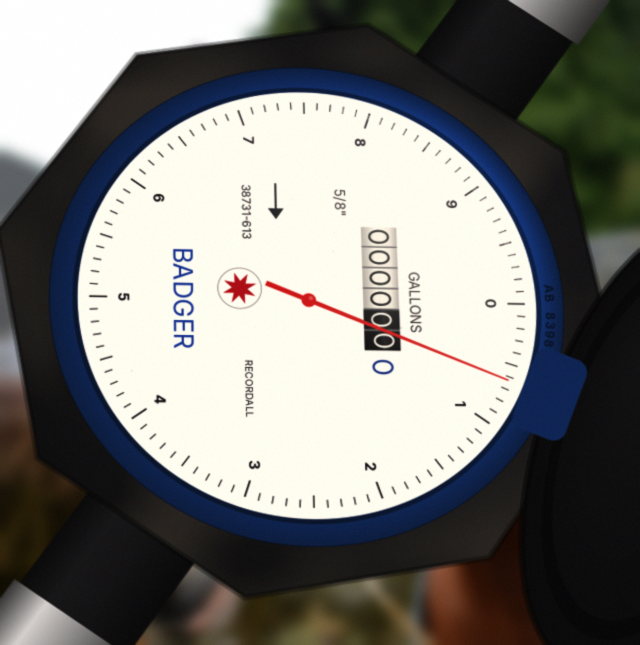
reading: value=0.6 unit=gal
